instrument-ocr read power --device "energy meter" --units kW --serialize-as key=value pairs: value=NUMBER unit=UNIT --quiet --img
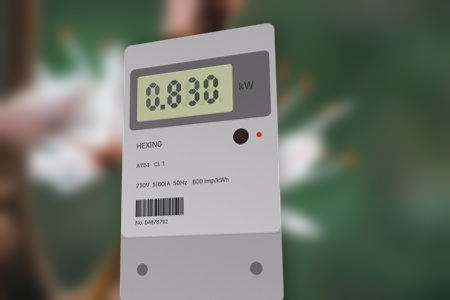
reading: value=0.830 unit=kW
